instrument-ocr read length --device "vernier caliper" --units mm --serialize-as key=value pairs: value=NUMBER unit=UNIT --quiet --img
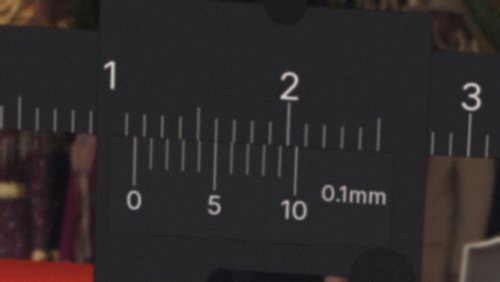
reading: value=11.5 unit=mm
